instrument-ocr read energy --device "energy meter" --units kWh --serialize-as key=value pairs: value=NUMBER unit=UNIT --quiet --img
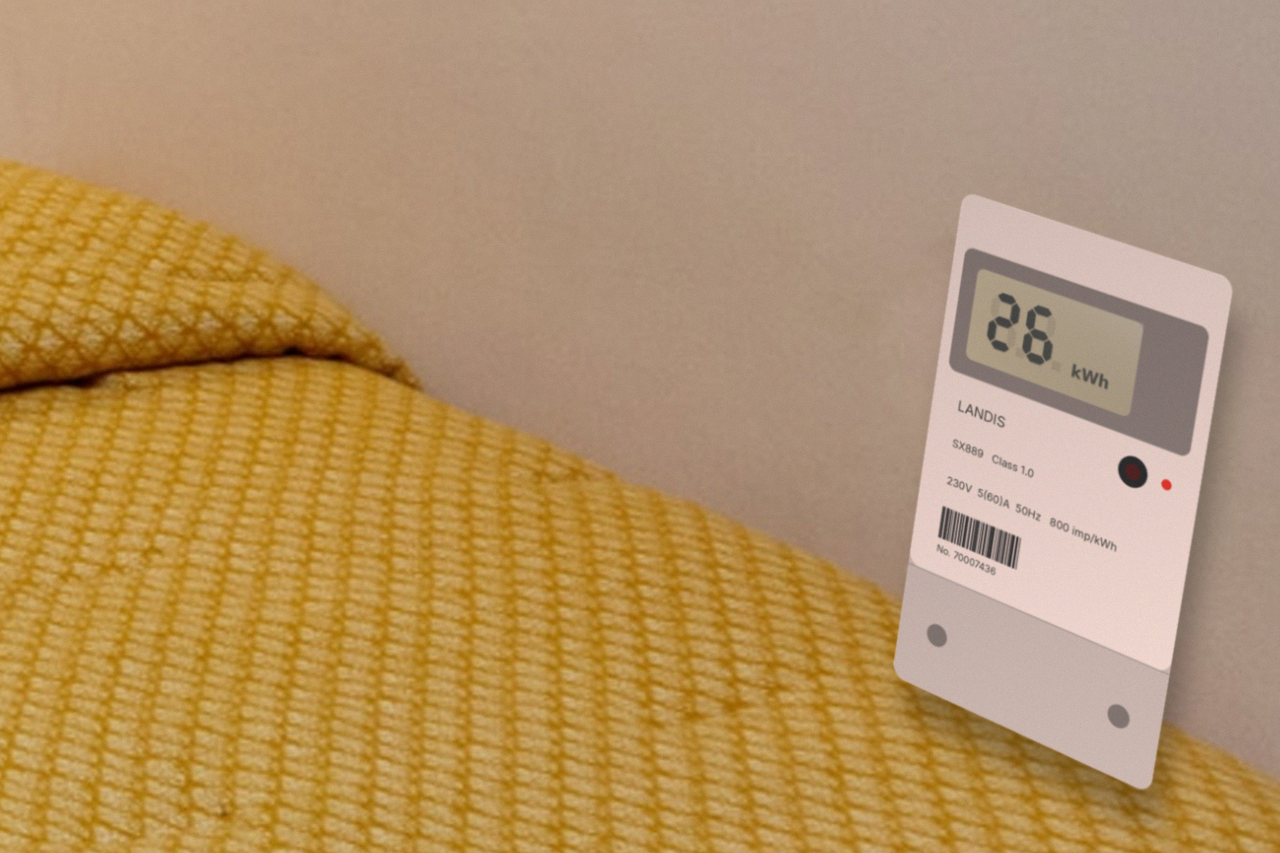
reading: value=26 unit=kWh
